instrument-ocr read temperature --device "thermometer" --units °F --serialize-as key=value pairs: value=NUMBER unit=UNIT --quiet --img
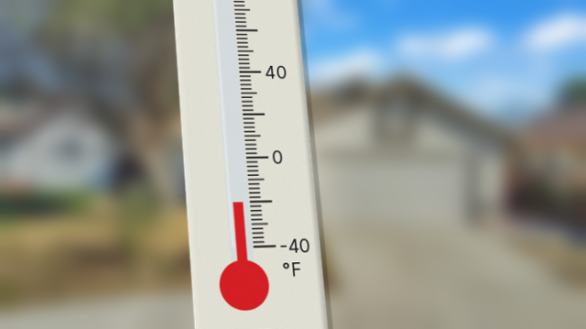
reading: value=-20 unit=°F
